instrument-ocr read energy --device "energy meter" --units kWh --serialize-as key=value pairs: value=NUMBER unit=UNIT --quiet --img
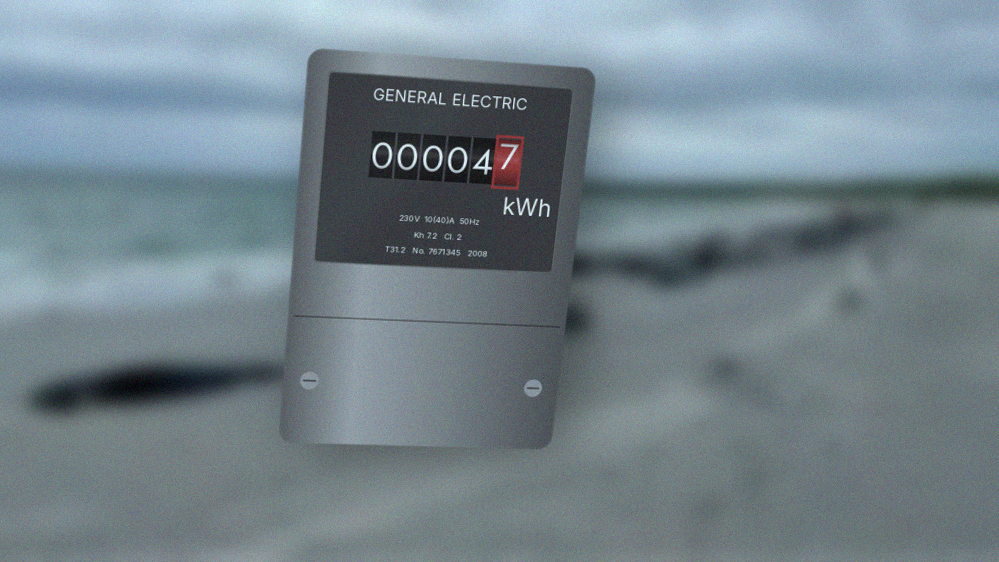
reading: value=4.7 unit=kWh
